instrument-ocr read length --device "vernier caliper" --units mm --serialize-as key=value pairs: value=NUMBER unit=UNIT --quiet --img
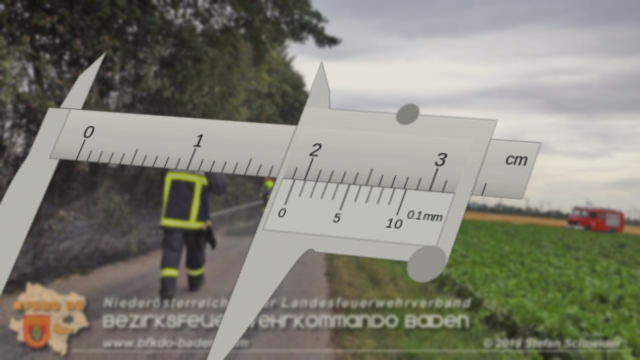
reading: value=19.2 unit=mm
